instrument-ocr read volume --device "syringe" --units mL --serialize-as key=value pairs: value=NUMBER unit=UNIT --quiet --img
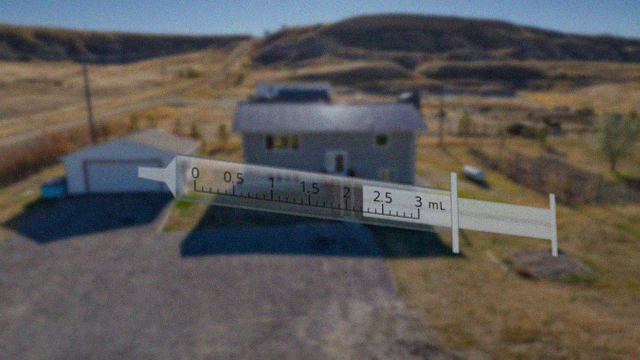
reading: value=1.8 unit=mL
